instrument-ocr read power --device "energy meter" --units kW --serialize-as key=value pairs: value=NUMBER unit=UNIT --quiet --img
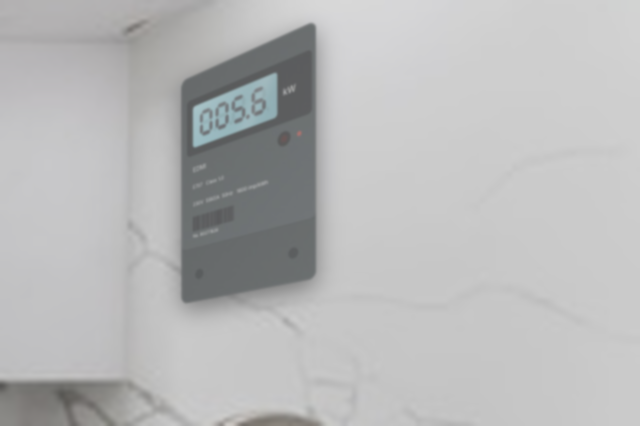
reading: value=5.6 unit=kW
